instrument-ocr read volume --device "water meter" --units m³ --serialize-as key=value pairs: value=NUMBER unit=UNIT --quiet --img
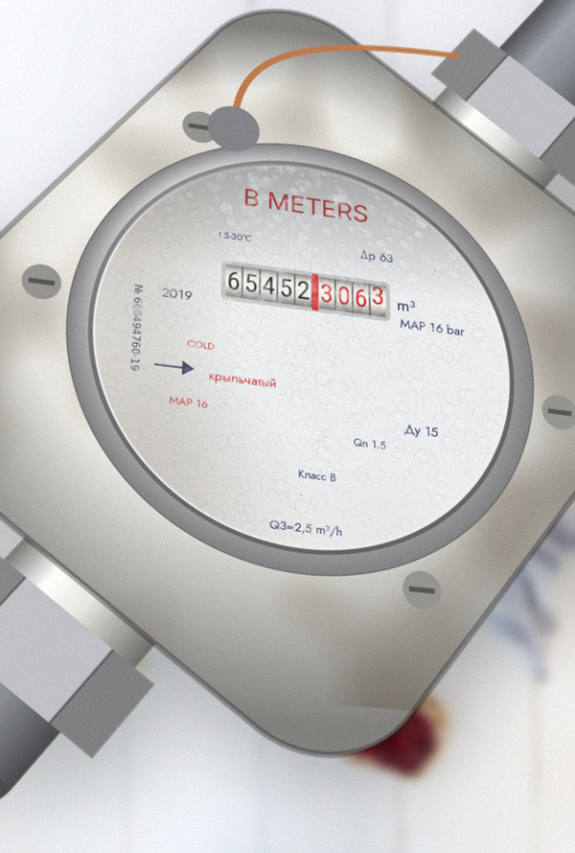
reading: value=65452.3063 unit=m³
